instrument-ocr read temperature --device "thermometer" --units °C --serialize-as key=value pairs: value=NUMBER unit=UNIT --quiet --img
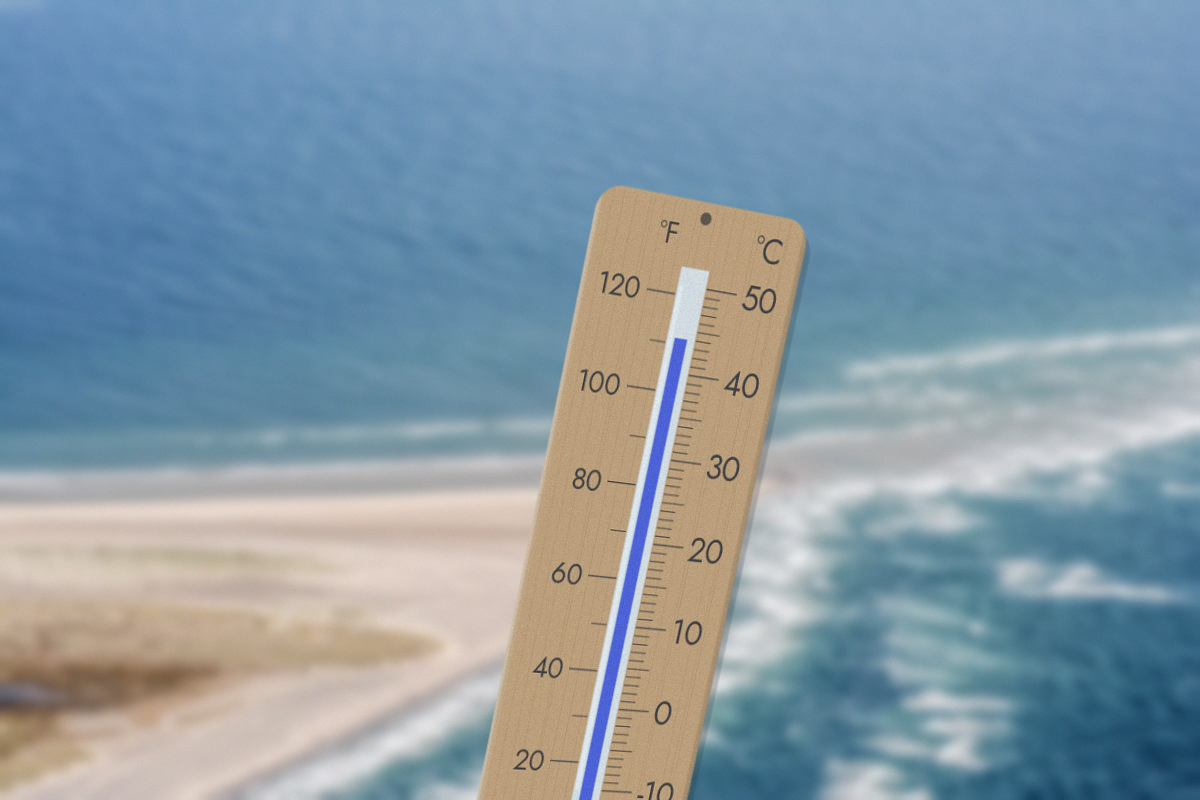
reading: value=44 unit=°C
